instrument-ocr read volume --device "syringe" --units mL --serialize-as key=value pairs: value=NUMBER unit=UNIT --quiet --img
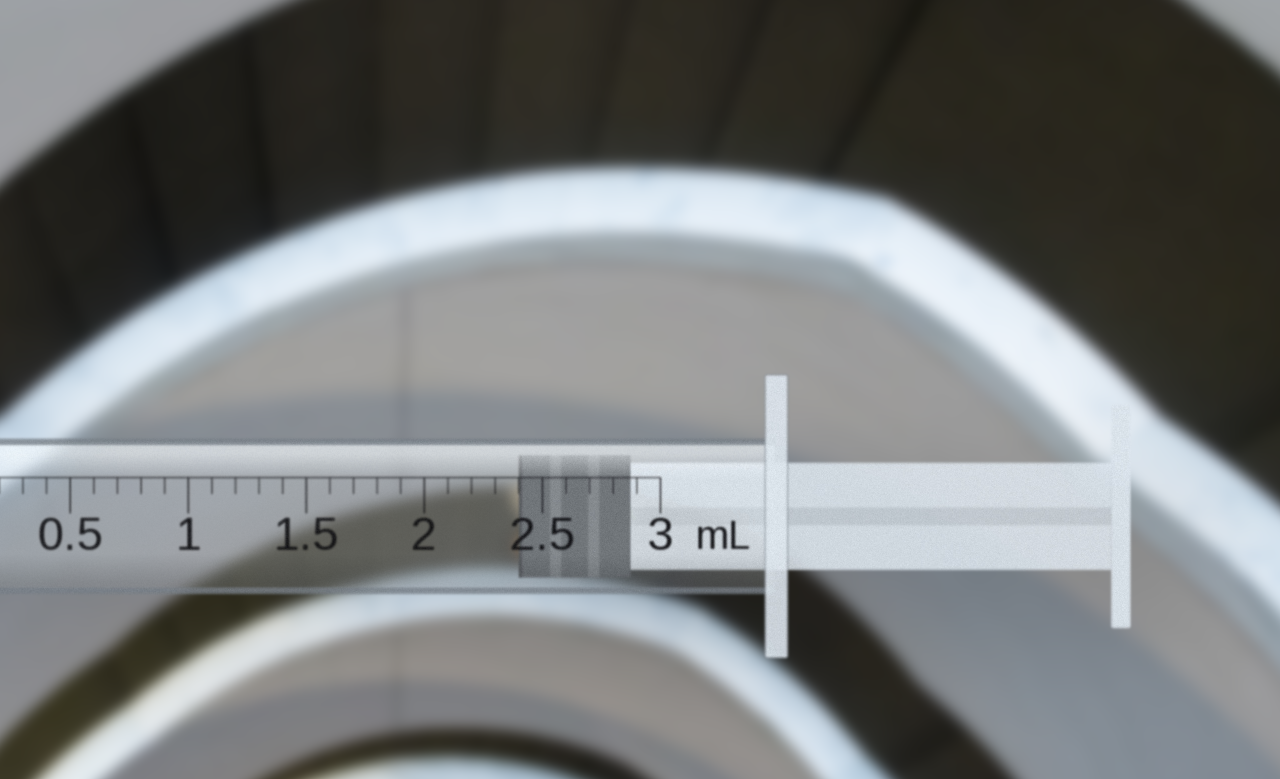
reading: value=2.4 unit=mL
